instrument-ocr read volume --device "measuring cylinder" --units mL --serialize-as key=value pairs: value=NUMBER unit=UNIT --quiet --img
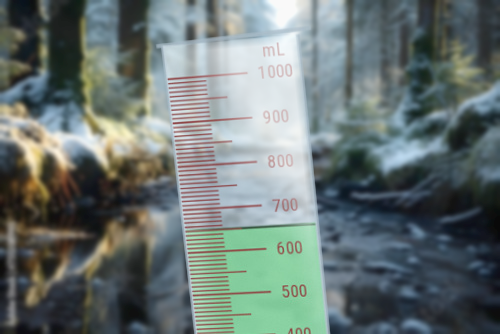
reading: value=650 unit=mL
